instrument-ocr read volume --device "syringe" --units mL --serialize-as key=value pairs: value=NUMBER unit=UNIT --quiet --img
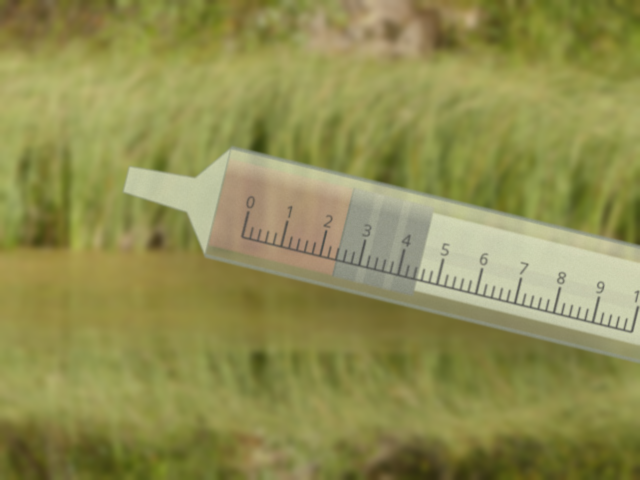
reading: value=2.4 unit=mL
